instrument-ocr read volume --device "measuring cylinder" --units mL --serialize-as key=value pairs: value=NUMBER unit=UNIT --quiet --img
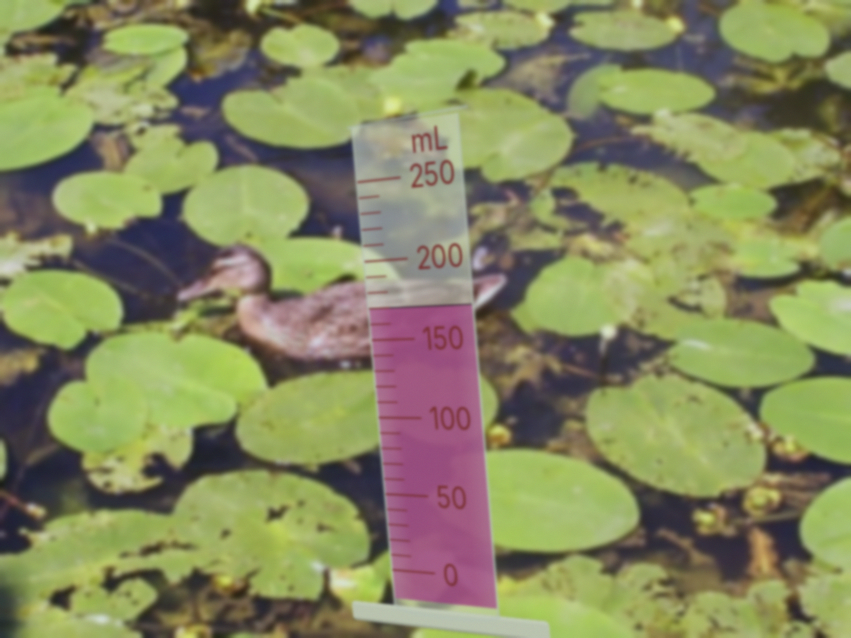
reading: value=170 unit=mL
